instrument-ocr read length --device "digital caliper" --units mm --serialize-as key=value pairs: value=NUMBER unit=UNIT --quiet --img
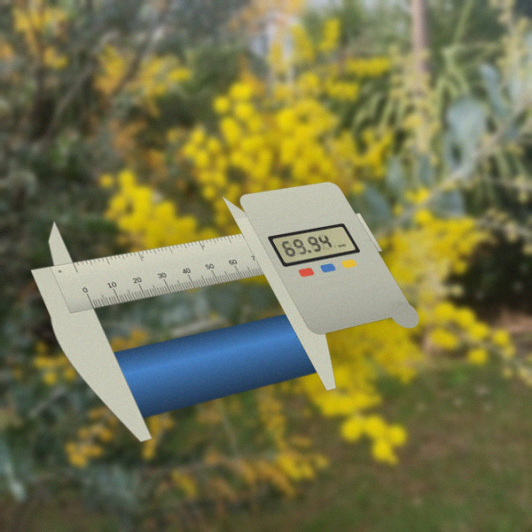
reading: value=69.94 unit=mm
